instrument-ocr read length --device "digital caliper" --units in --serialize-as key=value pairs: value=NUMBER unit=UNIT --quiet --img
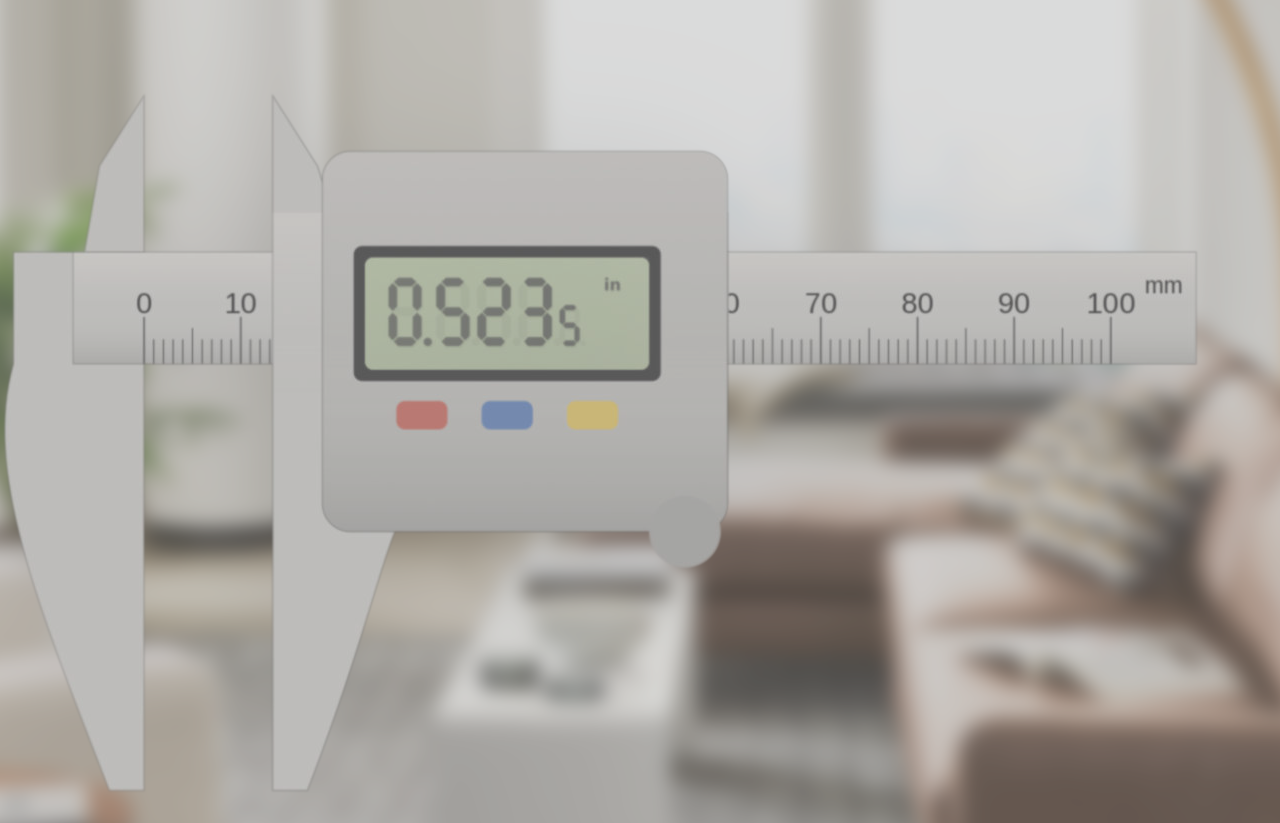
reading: value=0.5235 unit=in
